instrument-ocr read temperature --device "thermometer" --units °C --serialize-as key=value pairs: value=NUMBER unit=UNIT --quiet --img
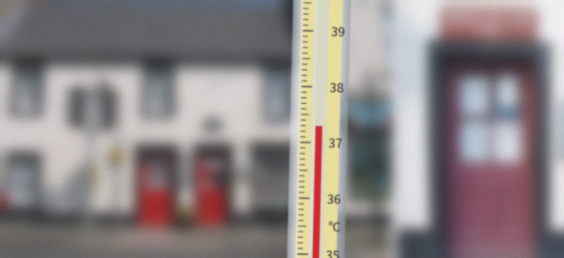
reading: value=37.3 unit=°C
